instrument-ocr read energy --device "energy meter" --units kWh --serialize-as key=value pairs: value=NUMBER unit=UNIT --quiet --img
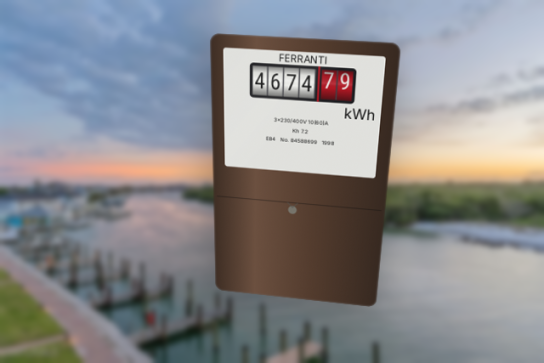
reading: value=4674.79 unit=kWh
